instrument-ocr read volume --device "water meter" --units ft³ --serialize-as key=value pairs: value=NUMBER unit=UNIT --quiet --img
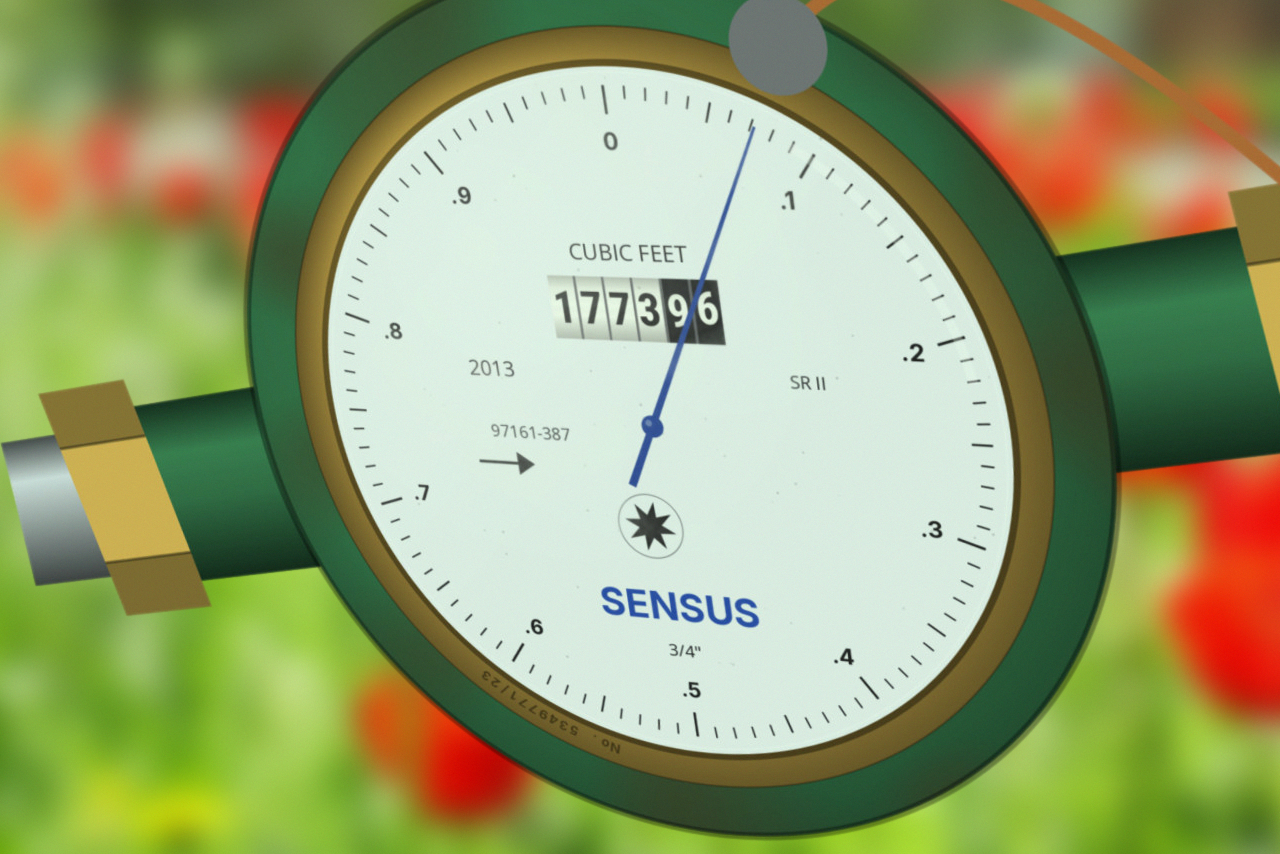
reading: value=177396.07 unit=ft³
